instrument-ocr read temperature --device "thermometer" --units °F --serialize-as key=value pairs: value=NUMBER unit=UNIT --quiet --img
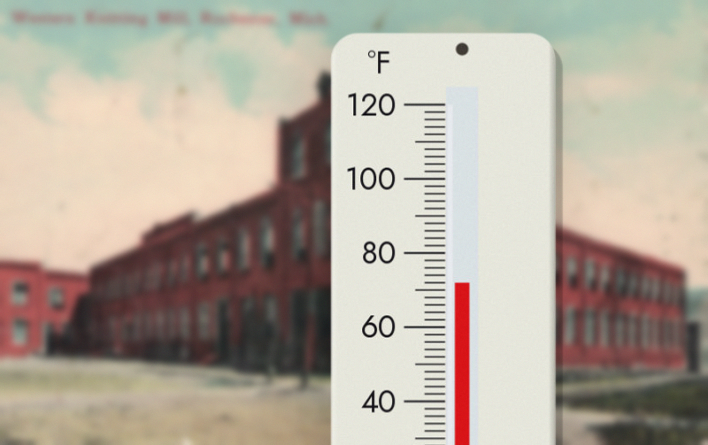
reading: value=72 unit=°F
